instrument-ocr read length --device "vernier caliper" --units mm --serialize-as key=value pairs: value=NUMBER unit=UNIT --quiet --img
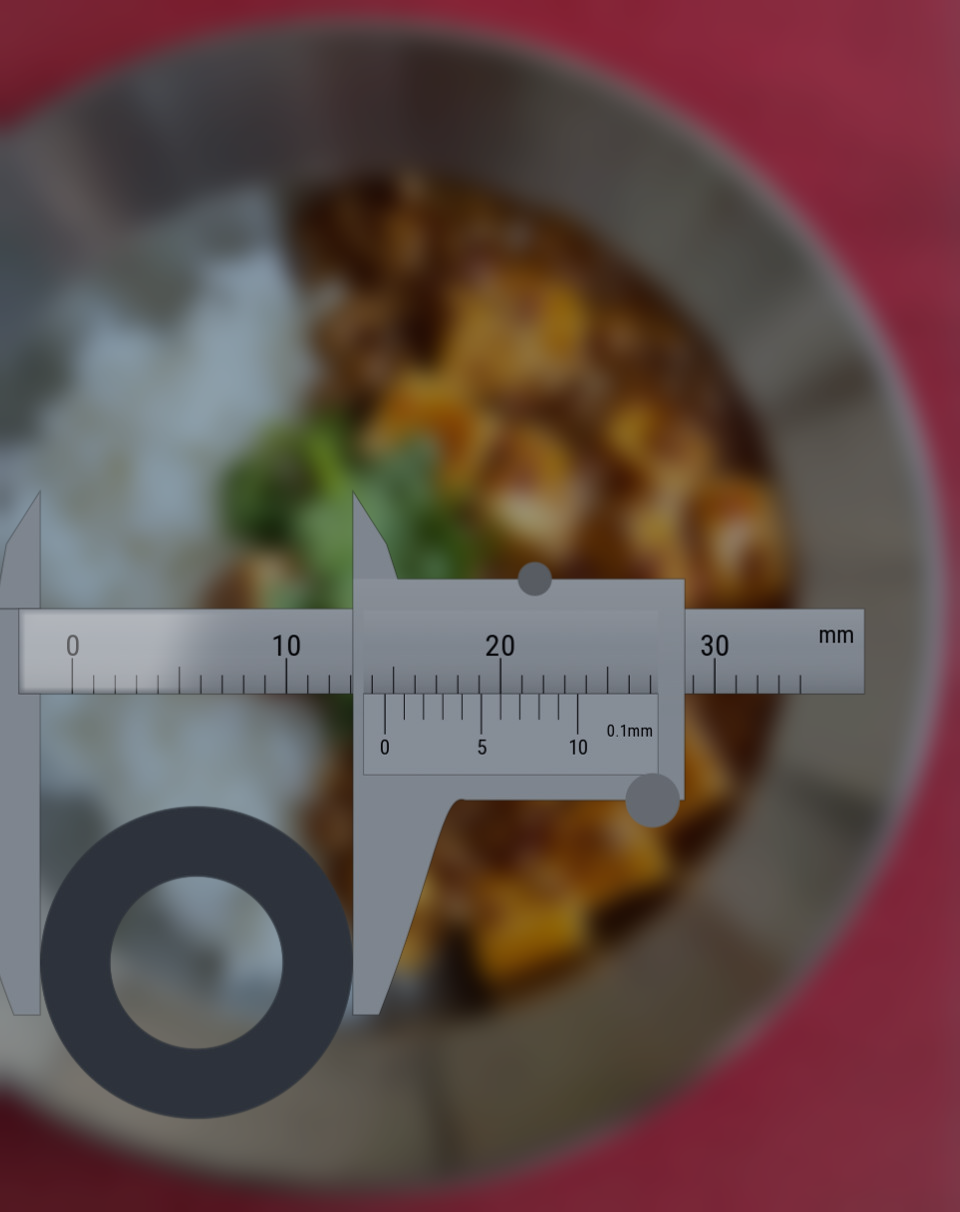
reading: value=14.6 unit=mm
